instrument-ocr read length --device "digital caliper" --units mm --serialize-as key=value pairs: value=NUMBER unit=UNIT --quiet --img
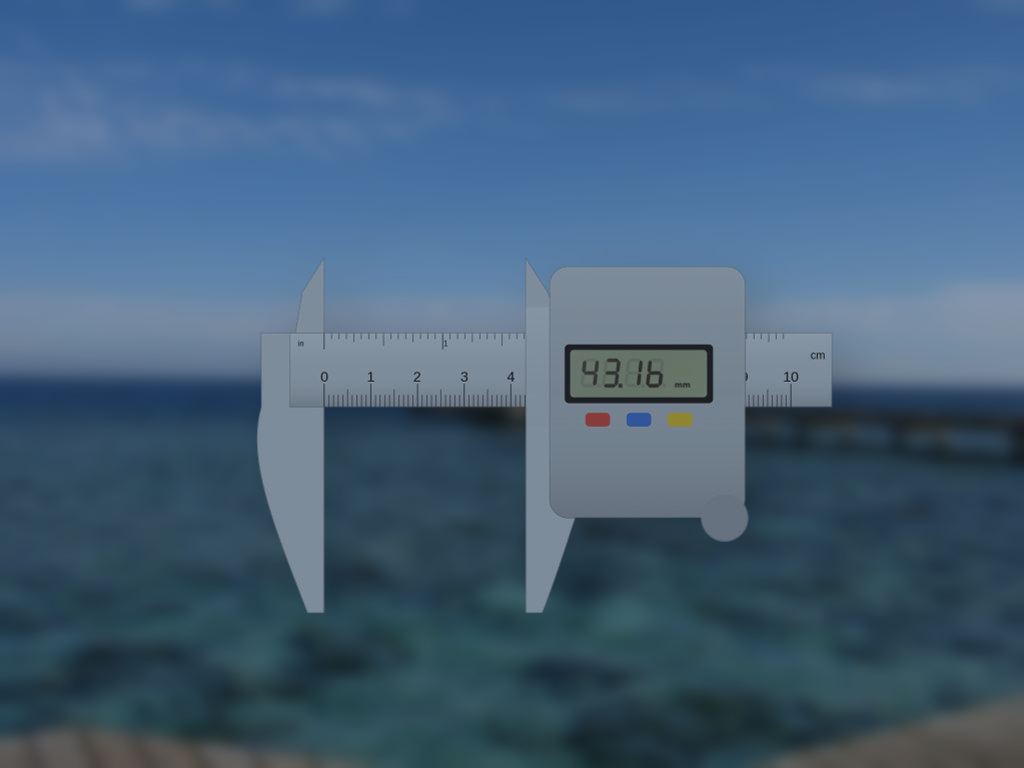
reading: value=43.16 unit=mm
